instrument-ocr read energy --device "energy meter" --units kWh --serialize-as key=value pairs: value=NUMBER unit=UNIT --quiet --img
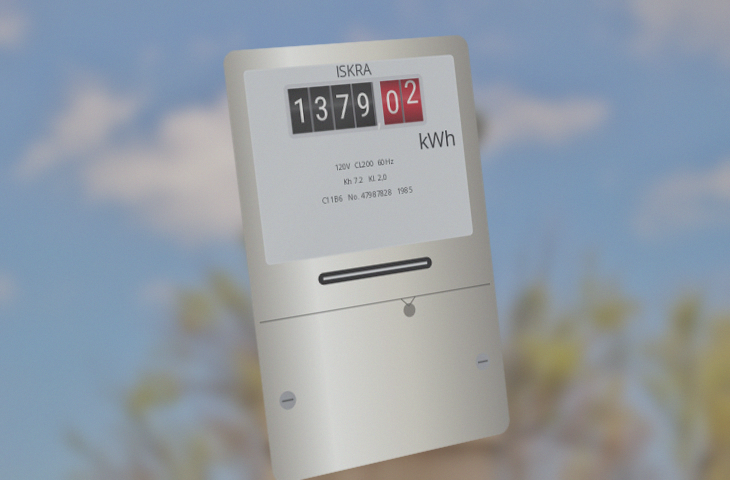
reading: value=1379.02 unit=kWh
